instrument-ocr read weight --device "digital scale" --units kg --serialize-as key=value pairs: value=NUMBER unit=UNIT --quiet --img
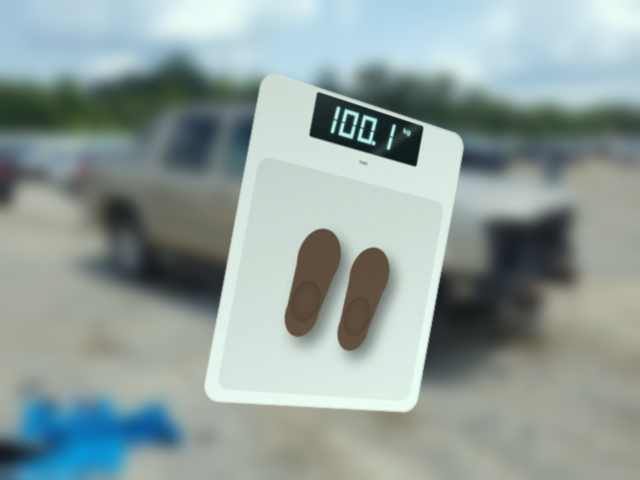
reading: value=100.1 unit=kg
